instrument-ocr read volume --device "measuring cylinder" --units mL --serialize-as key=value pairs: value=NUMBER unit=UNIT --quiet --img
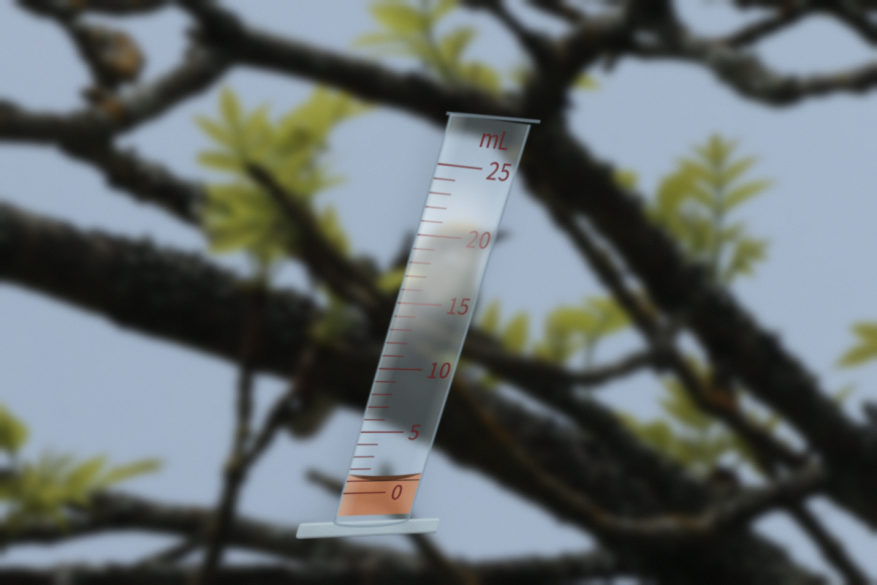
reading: value=1 unit=mL
